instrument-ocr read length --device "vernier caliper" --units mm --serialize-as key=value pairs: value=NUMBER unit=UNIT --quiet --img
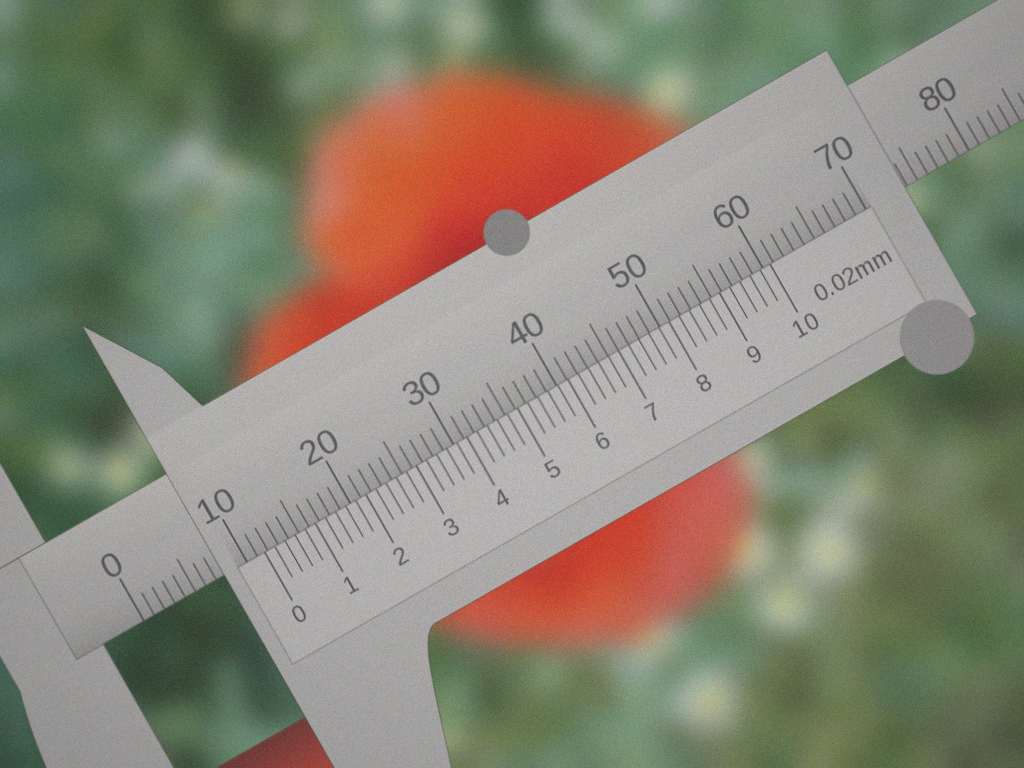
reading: value=11.7 unit=mm
